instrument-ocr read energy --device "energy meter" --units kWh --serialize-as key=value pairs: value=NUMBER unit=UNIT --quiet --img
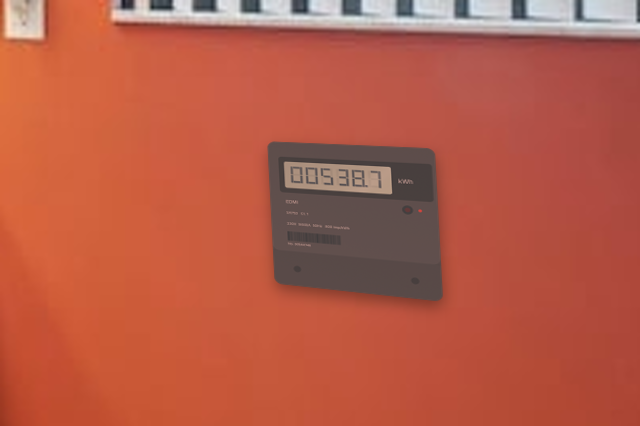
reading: value=538.7 unit=kWh
